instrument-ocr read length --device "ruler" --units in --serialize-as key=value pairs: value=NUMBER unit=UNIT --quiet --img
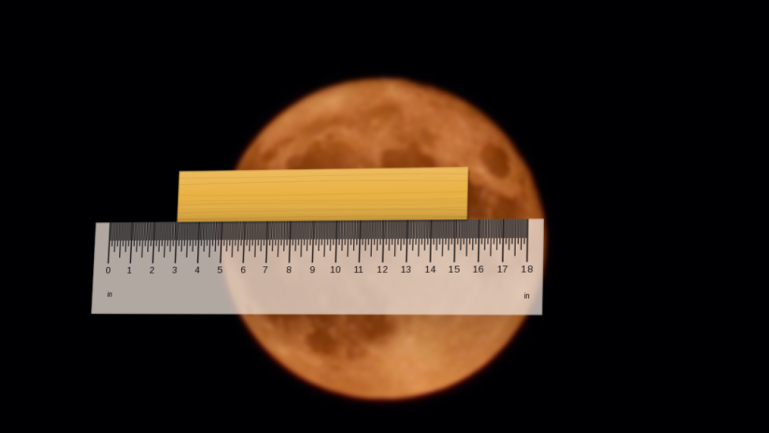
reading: value=12.5 unit=in
